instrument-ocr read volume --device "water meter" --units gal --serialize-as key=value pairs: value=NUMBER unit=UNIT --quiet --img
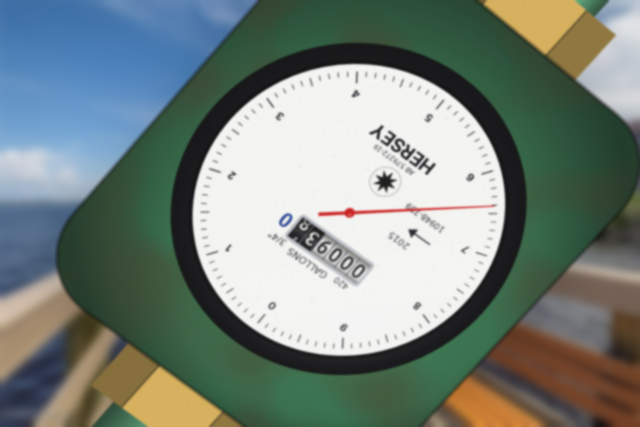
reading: value=9376.4 unit=gal
